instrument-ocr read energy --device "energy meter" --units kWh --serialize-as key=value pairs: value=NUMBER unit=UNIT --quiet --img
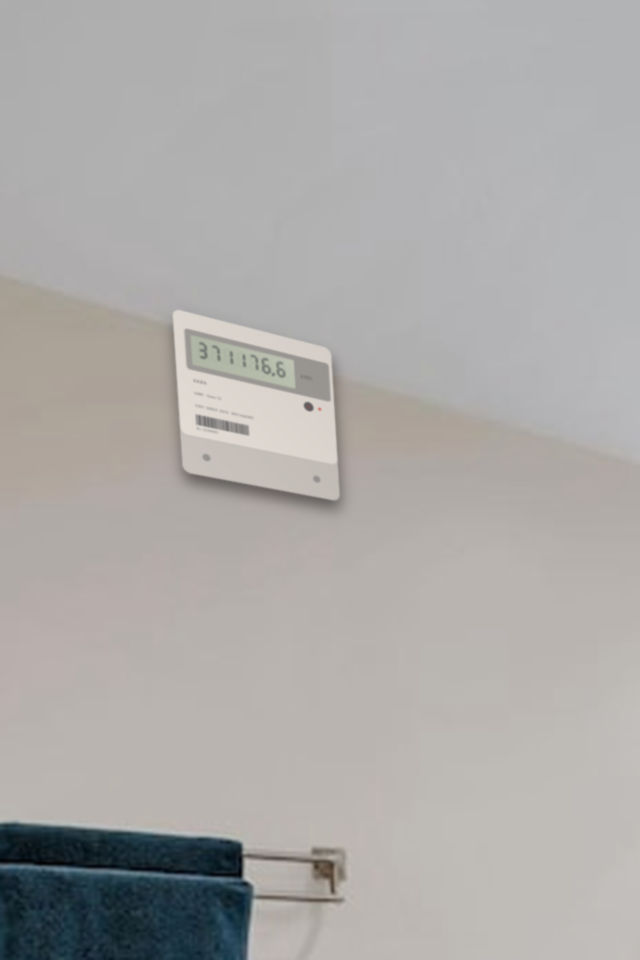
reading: value=371176.6 unit=kWh
